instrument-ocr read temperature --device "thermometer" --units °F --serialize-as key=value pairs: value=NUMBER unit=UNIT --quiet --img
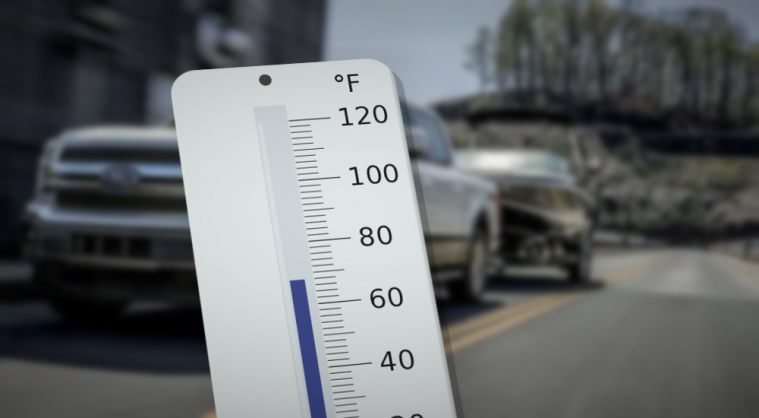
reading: value=68 unit=°F
